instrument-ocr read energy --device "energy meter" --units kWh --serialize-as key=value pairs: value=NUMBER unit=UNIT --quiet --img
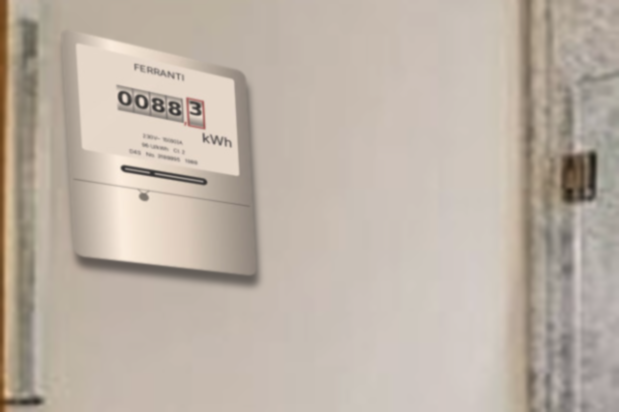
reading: value=88.3 unit=kWh
